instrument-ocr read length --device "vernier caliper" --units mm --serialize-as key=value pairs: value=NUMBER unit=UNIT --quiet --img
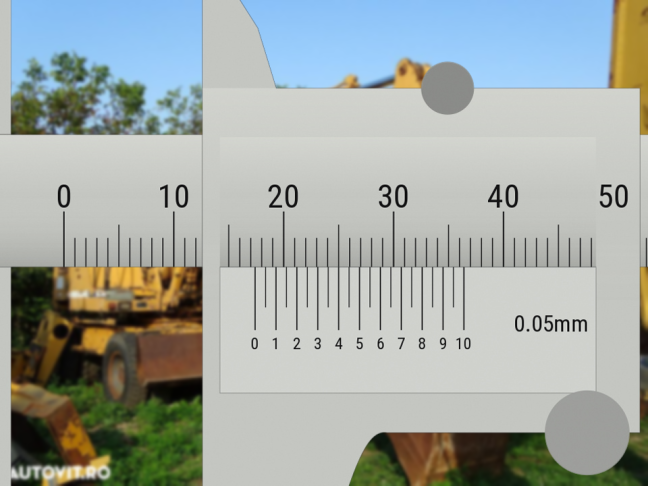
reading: value=17.4 unit=mm
